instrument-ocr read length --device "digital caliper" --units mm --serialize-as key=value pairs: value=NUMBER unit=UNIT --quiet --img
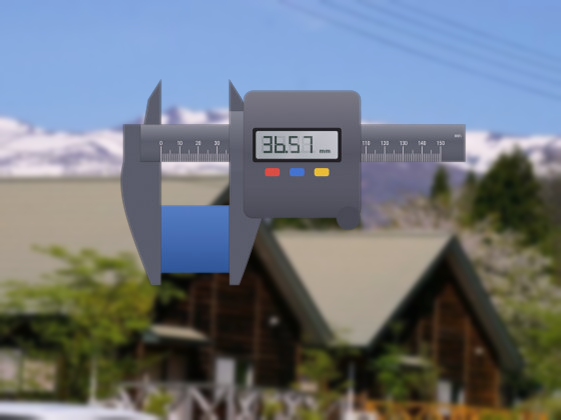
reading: value=36.57 unit=mm
